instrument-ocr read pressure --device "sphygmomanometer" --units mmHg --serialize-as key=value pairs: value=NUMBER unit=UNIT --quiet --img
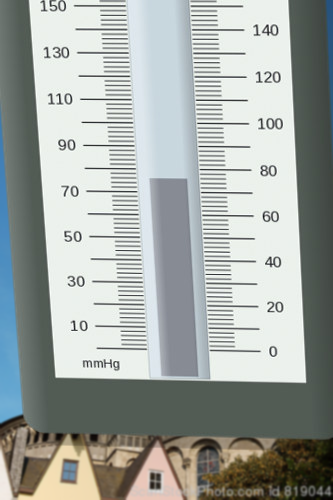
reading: value=76 unit=mmHg
